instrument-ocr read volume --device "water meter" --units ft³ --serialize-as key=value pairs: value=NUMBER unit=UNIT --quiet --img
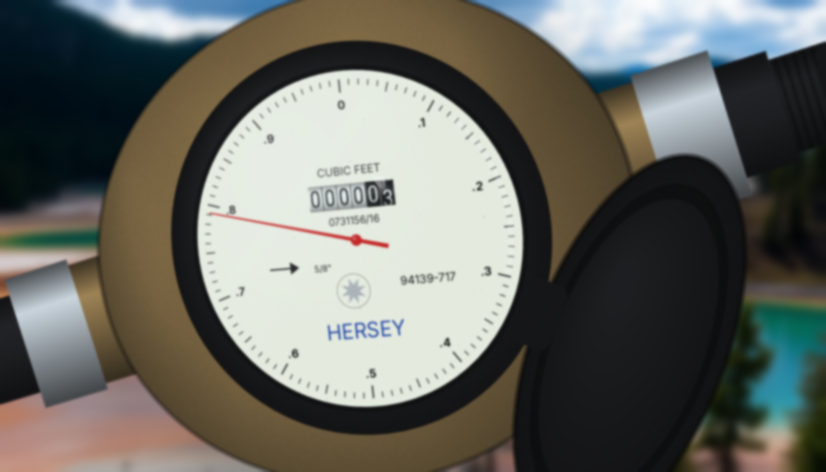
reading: value=2.79 unit=ft³
